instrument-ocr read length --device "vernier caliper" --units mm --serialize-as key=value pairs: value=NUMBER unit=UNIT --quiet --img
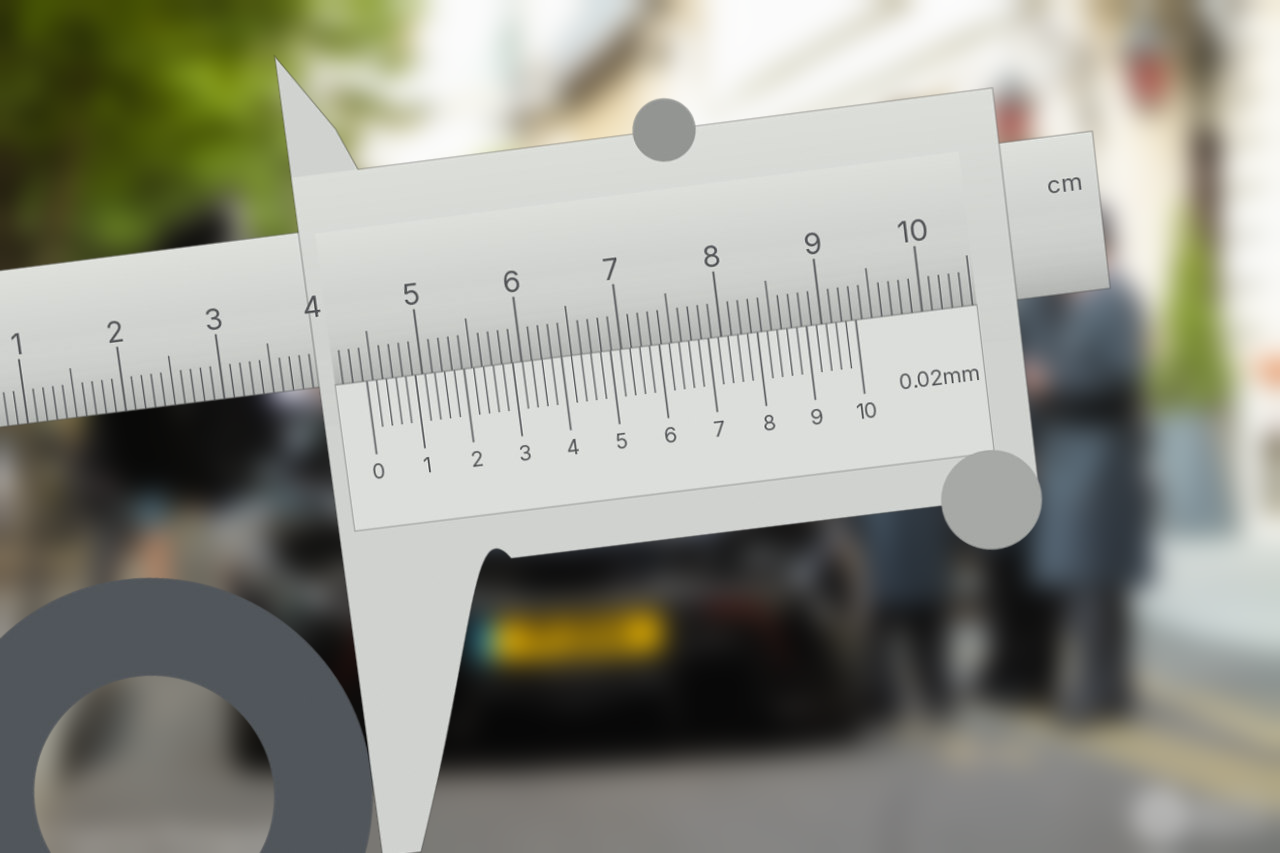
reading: value=44.4 unit=mm
